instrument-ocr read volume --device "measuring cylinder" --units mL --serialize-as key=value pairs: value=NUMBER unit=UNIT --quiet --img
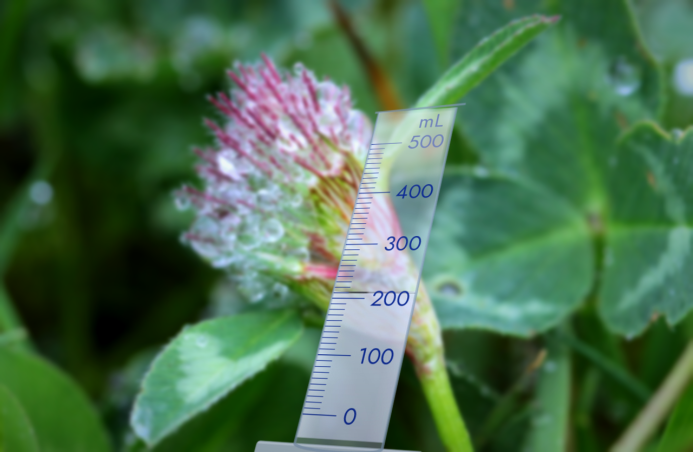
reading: value=210 unit=mL
